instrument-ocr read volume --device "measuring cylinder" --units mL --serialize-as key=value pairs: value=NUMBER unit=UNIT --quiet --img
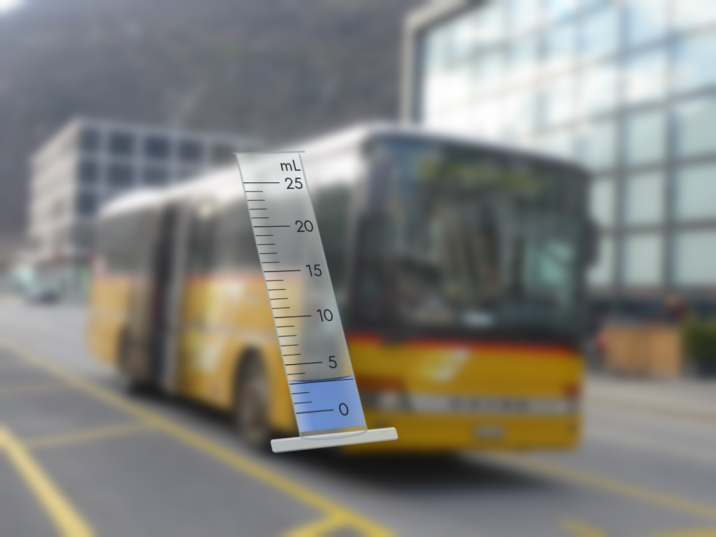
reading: value=3 unit=mL
